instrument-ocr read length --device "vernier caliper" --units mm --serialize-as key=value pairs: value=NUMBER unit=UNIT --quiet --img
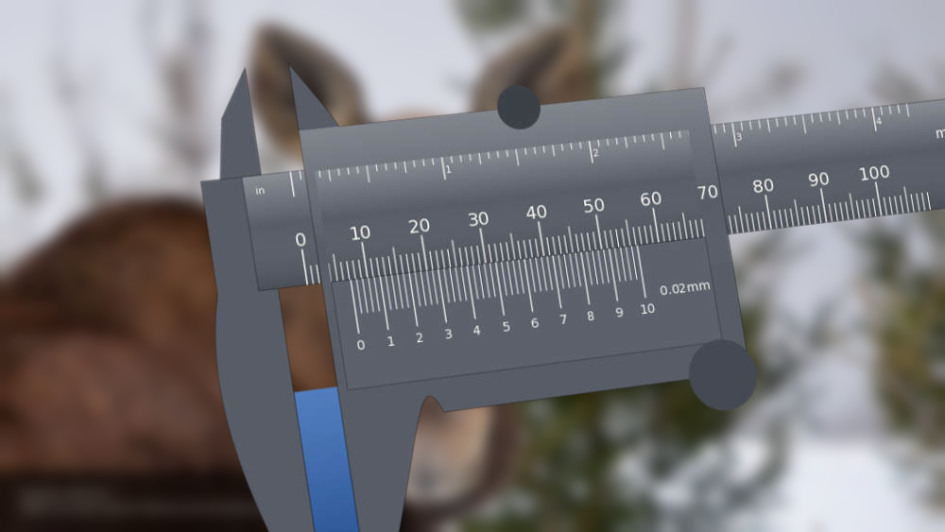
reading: value=7.2 unit=mm
